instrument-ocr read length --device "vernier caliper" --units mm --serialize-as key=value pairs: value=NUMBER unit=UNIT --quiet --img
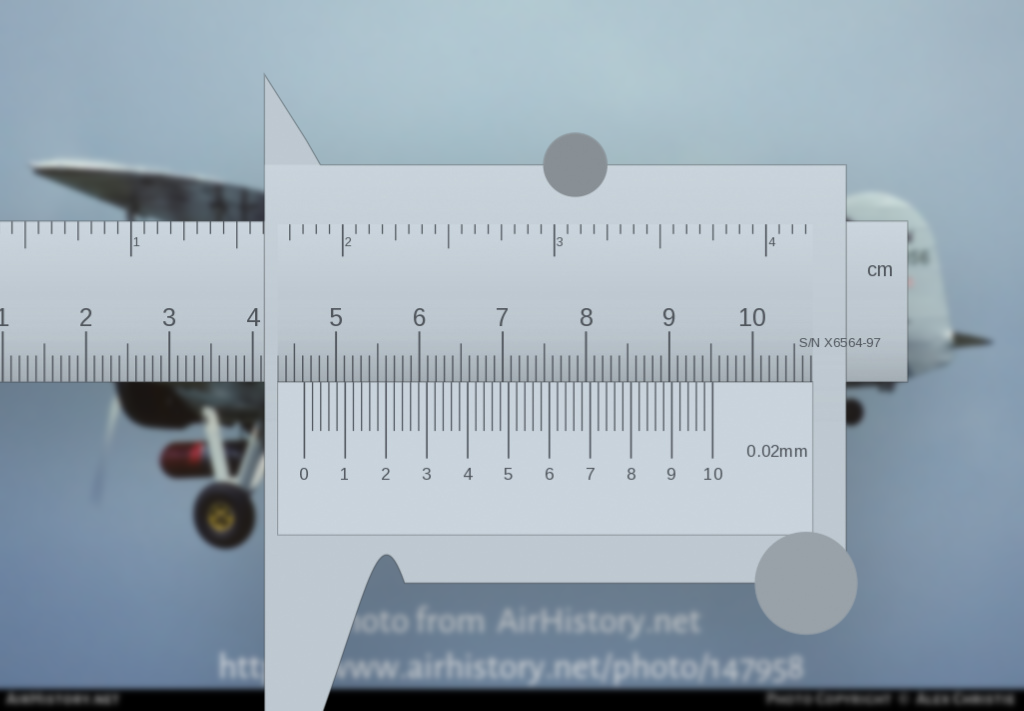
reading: value=46.2 unit=mm
